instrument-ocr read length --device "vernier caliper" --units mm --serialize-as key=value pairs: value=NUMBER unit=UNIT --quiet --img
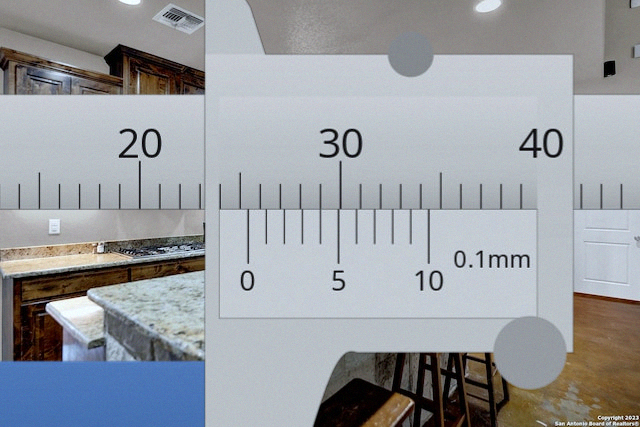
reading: value=25.4 unit=mm
